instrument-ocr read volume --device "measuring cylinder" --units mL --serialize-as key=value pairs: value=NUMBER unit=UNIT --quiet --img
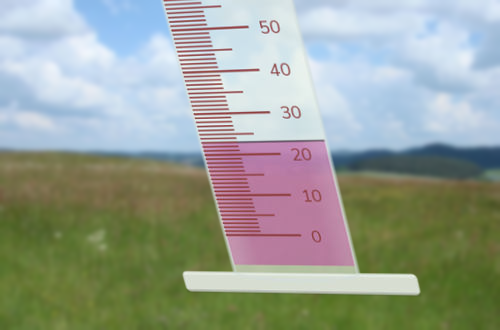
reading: value=23 unit=mL
